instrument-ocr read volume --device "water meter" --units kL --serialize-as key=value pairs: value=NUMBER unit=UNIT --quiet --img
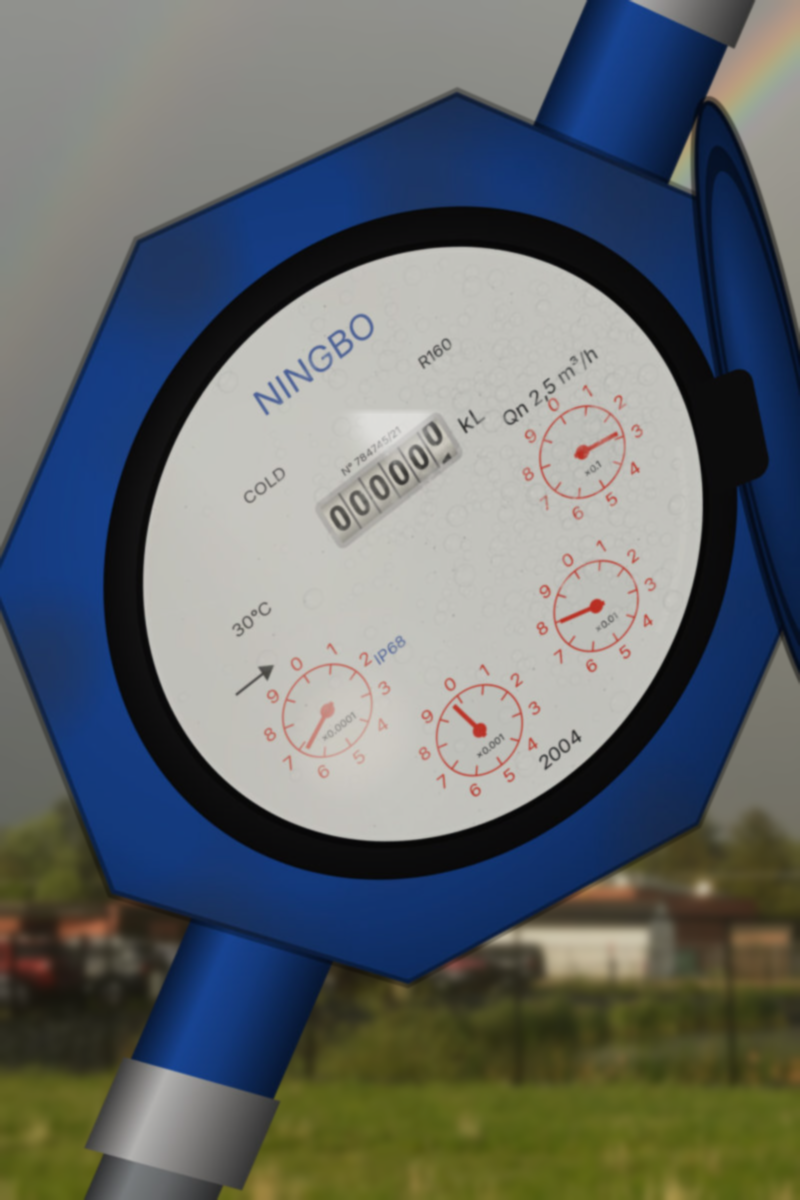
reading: value=0.2796 unit=kL
